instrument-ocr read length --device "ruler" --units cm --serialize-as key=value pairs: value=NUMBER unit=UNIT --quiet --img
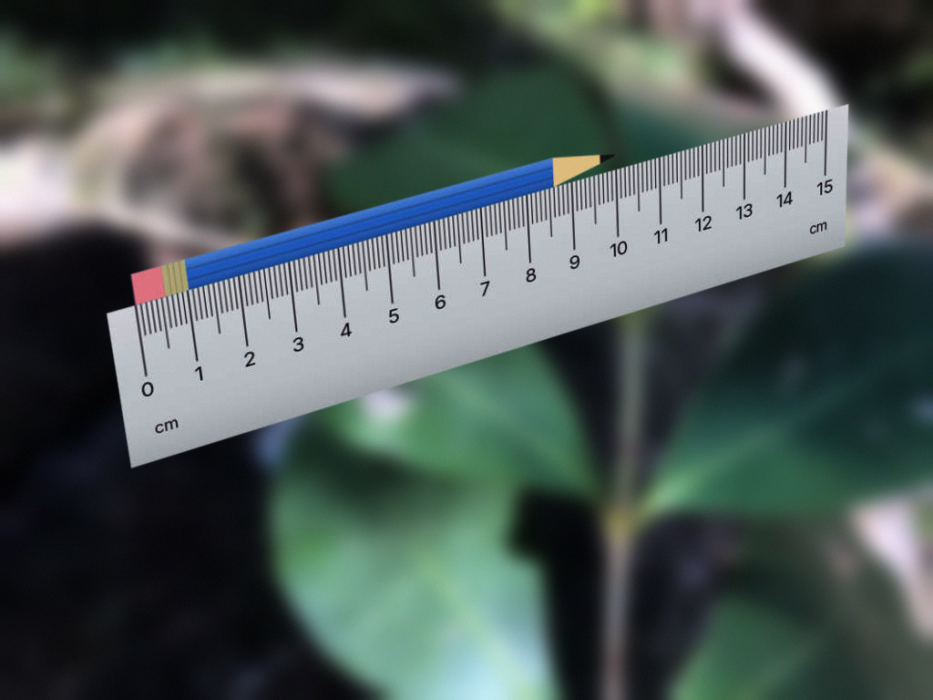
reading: value=10 unit=cm
